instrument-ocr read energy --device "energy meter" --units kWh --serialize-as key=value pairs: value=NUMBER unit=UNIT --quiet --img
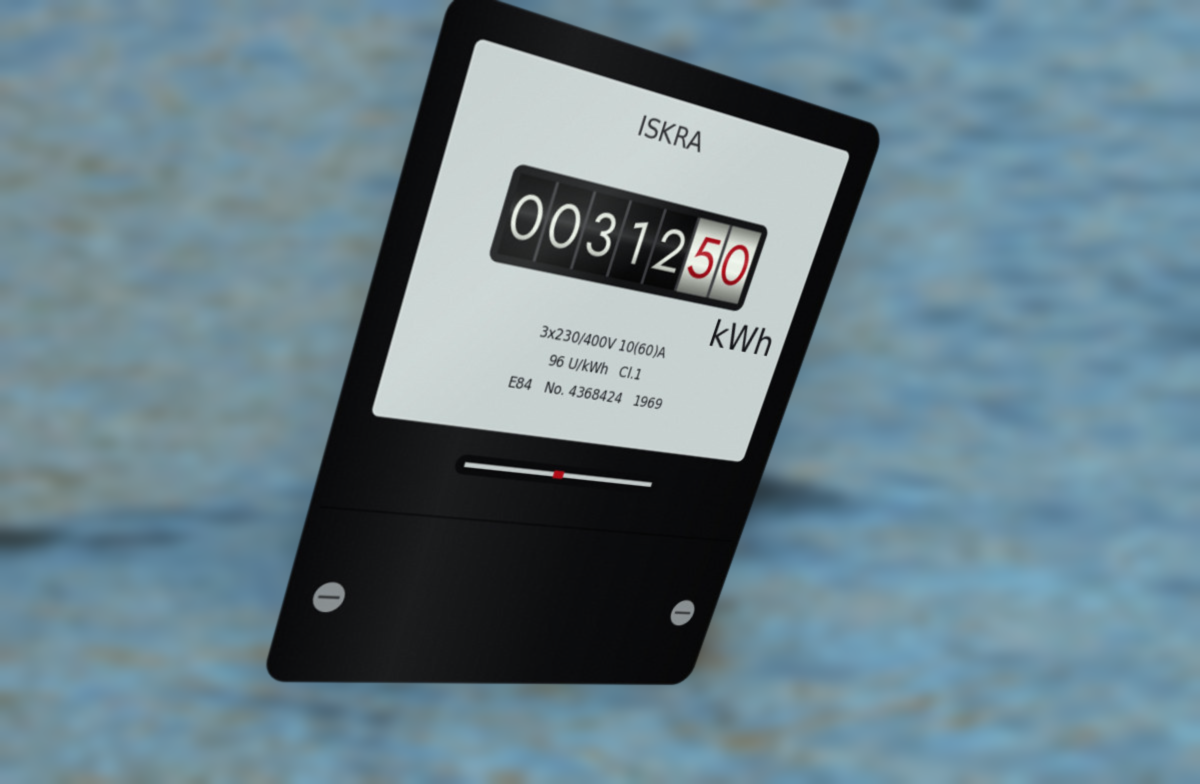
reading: value=312.50 unit=kWh
